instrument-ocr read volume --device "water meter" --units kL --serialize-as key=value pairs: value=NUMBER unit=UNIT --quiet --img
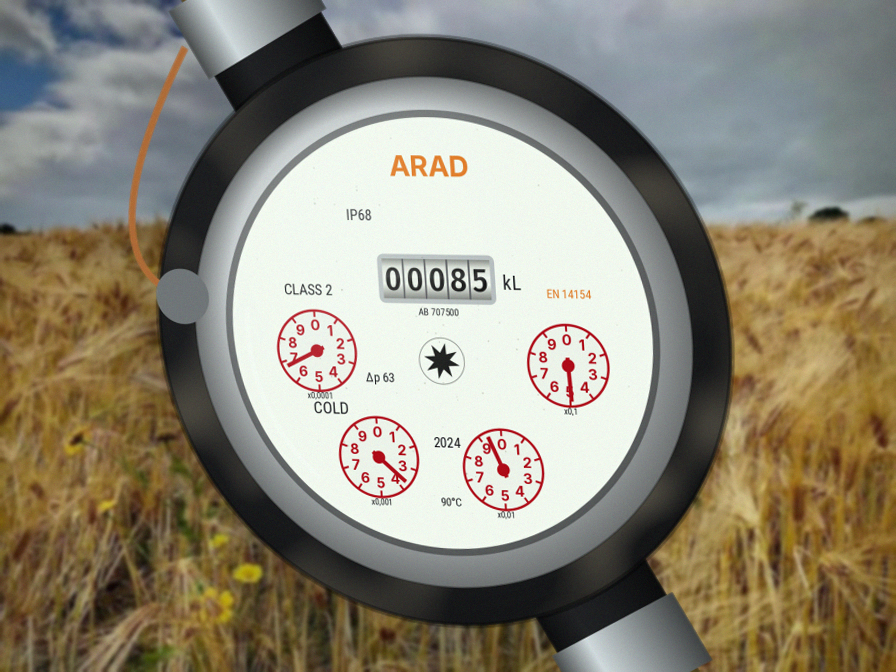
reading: value=85.4936 unit=kL
